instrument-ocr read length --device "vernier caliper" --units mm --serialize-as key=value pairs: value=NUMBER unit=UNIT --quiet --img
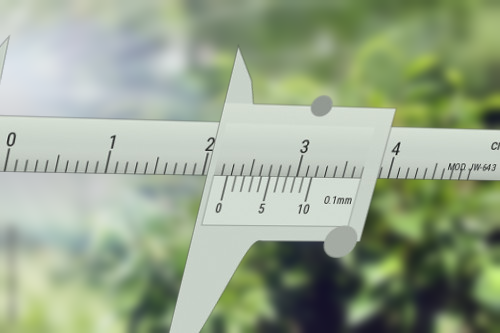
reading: value=22.6 unit=mm
